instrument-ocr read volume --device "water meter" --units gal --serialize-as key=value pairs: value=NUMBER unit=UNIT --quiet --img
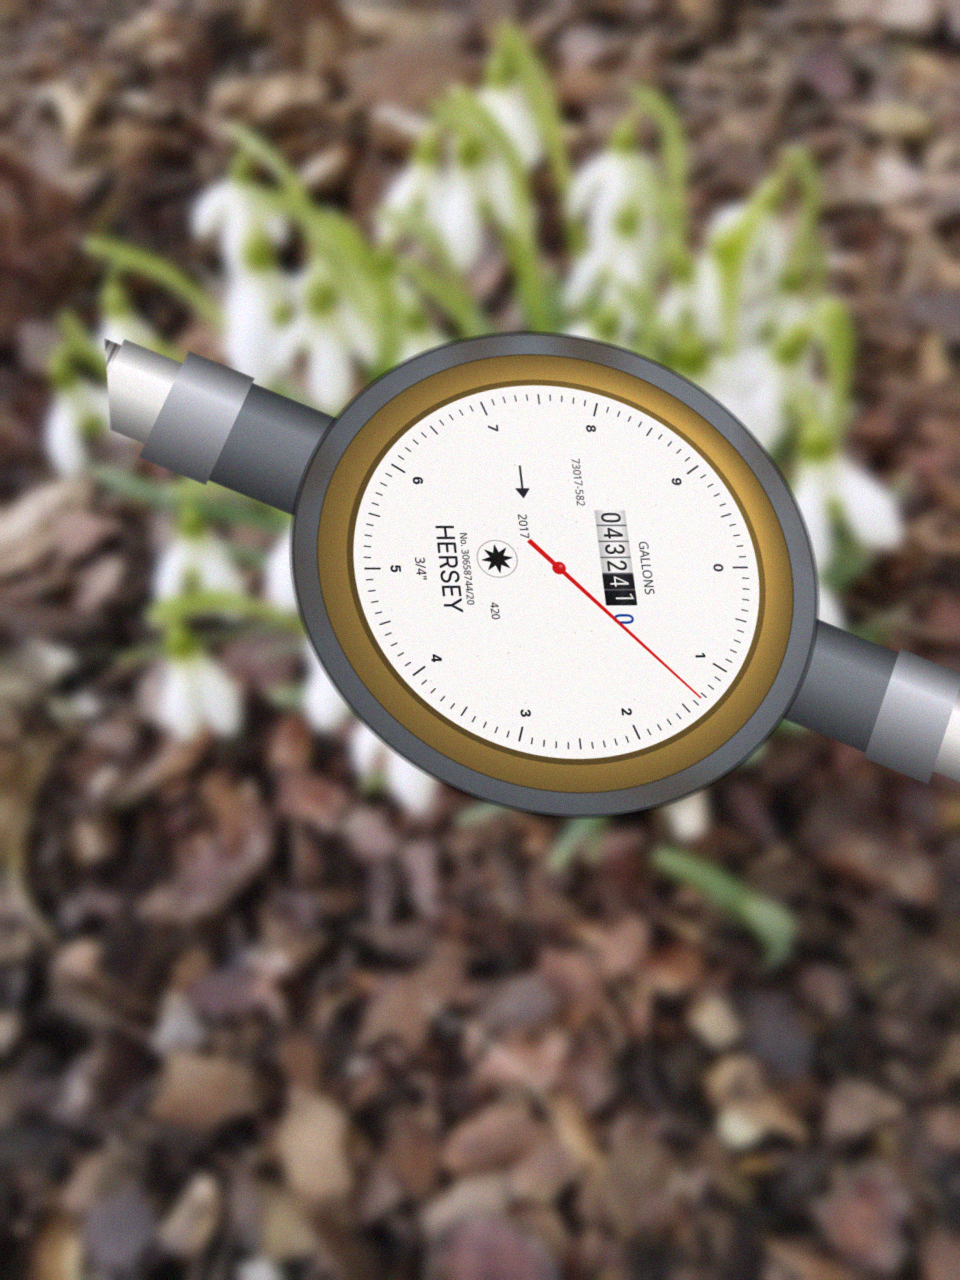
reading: value=432411.3 unit=gal
